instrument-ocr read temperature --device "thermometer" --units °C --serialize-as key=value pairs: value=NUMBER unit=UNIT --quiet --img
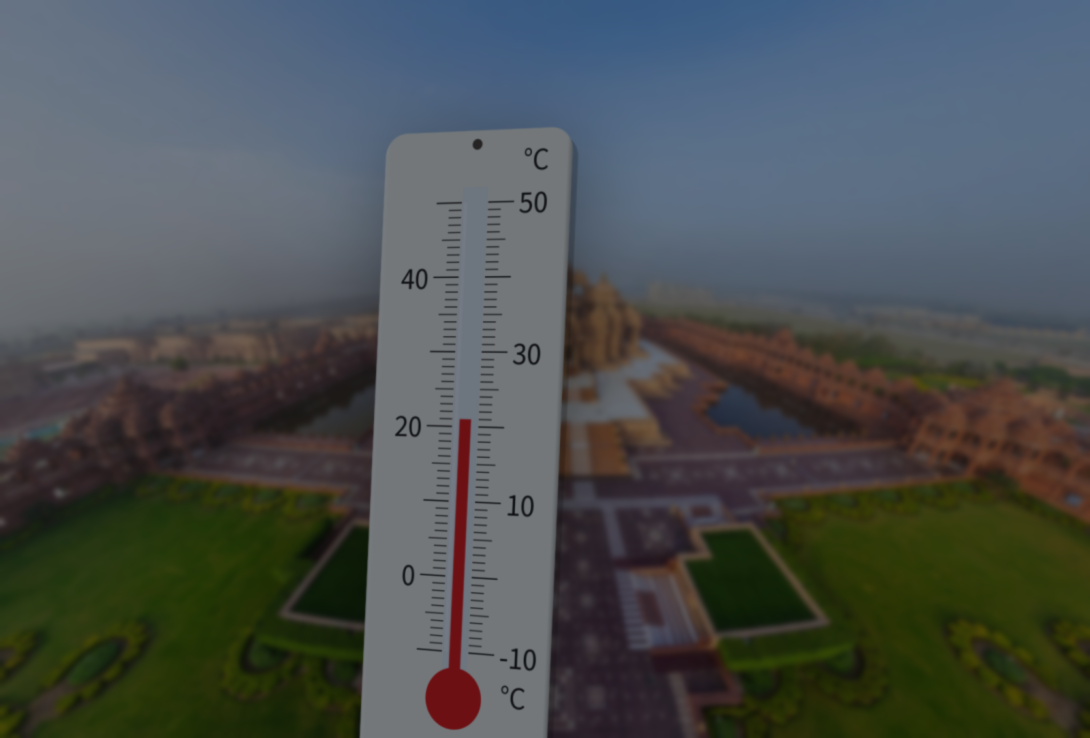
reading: value=21 unit=°C
